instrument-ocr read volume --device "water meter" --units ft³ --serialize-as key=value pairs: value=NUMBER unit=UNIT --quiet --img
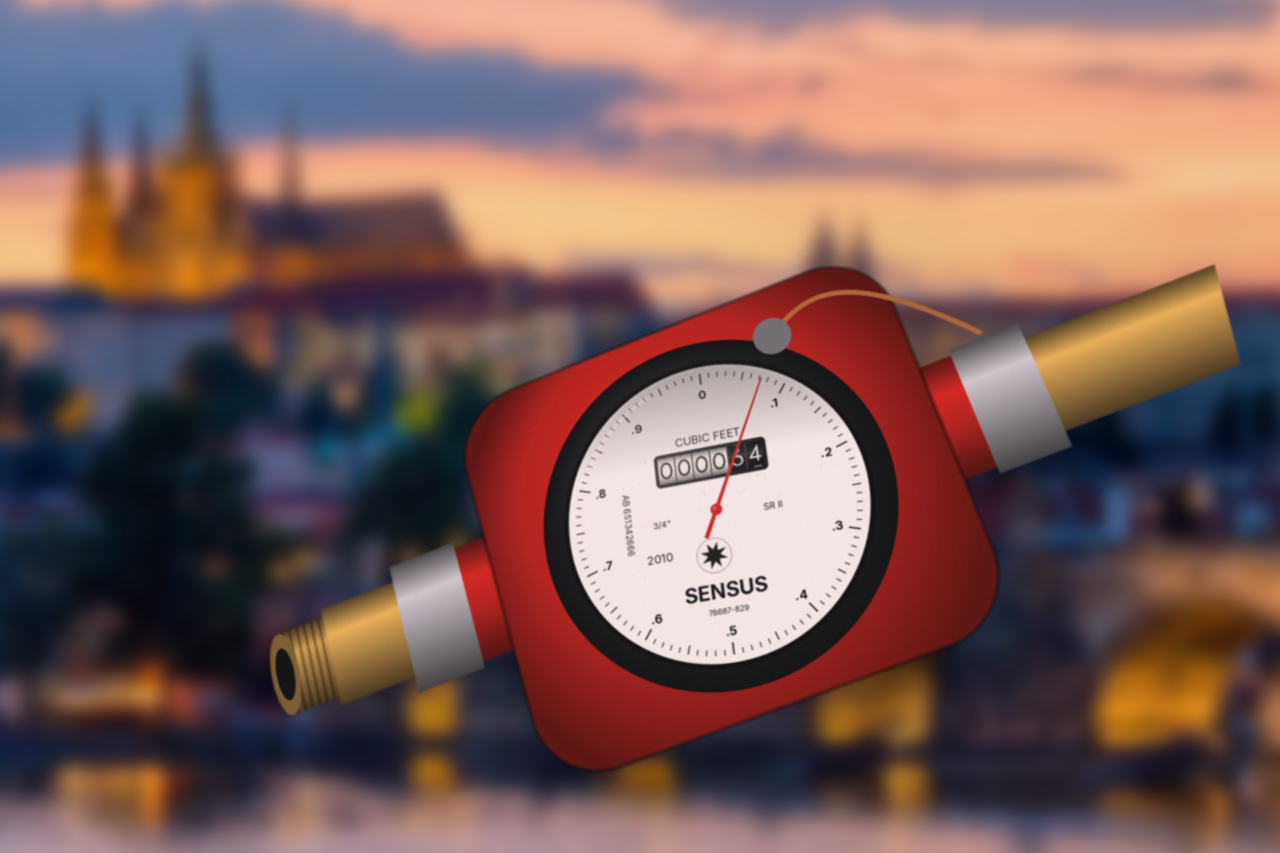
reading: value=64.07 unit=ft³
